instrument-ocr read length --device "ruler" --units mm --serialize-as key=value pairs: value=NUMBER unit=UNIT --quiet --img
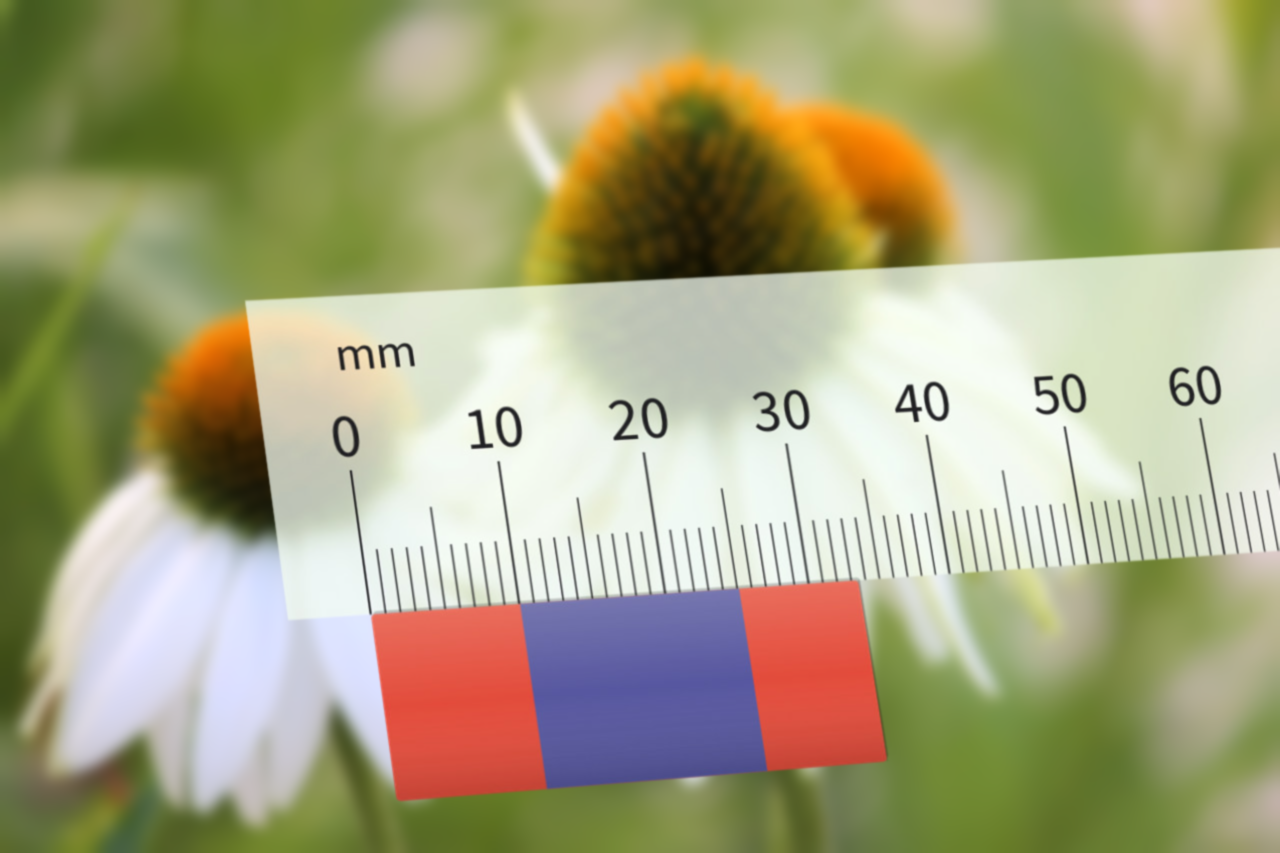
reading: value=33.5 unit=mm
